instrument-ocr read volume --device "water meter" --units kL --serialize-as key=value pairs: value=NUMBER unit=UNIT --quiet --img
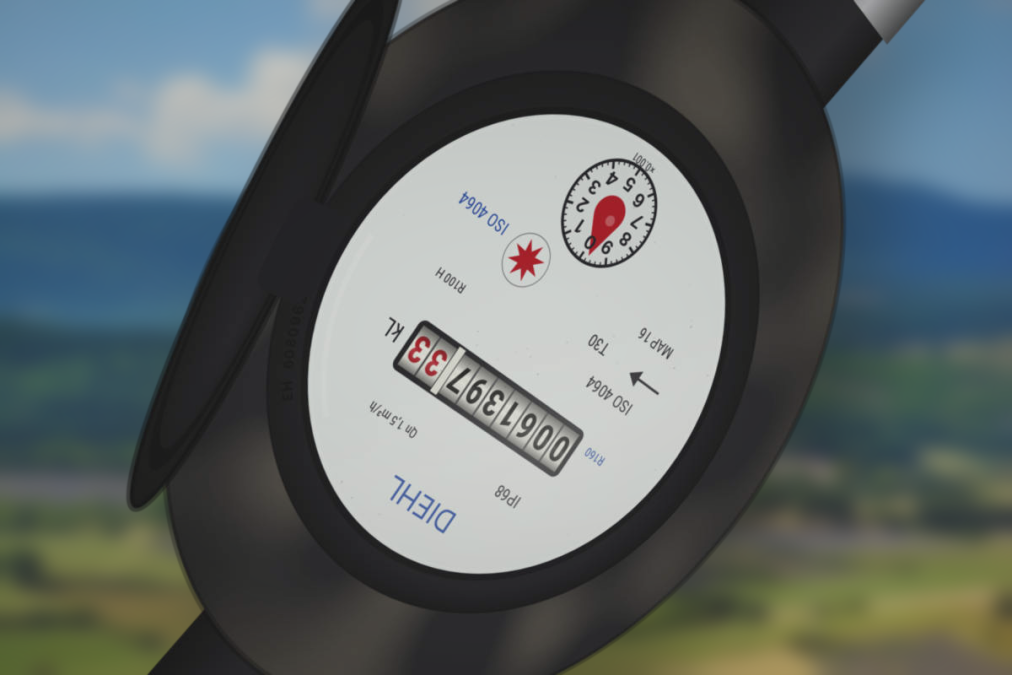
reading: value=61397.329 unit=kL
